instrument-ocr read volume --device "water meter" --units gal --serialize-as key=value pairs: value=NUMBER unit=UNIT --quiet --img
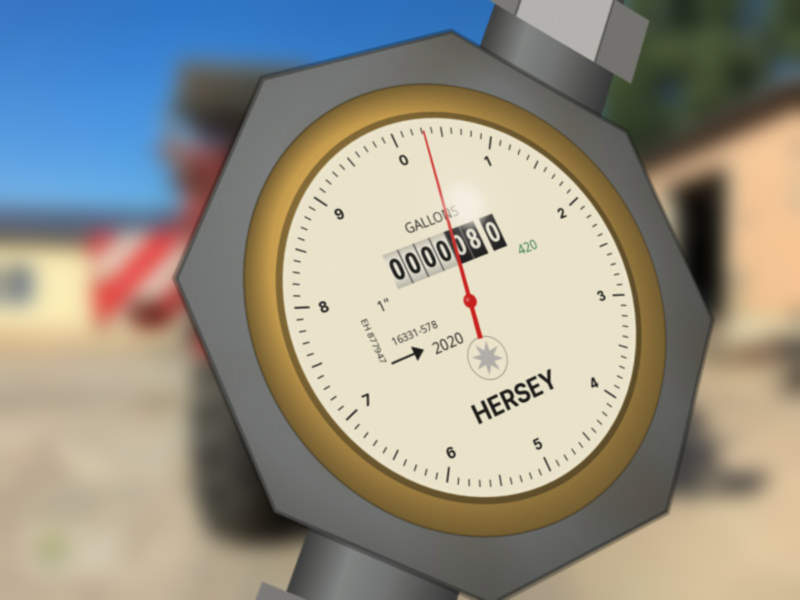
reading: value=80.3 unit=gal
